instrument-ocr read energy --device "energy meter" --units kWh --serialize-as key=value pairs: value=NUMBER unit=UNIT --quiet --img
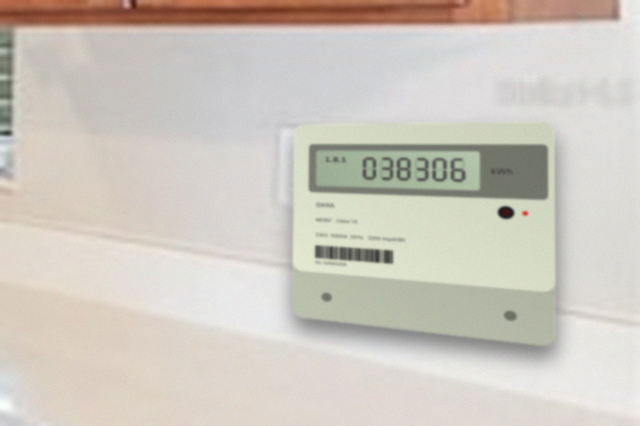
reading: value=38306 unit=kWh
